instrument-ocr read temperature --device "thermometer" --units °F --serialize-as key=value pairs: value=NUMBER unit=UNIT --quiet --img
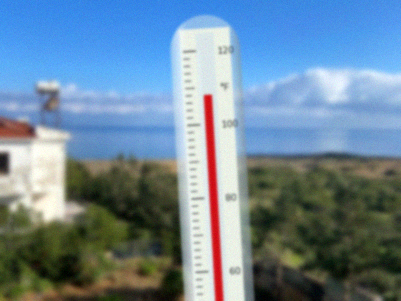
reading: value=108 unit=°F
